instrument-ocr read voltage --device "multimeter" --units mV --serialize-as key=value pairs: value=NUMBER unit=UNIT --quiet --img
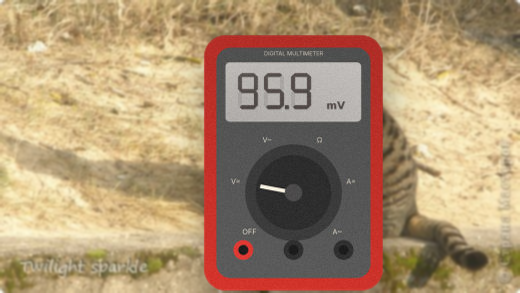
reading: value=95.9 unit=mV
